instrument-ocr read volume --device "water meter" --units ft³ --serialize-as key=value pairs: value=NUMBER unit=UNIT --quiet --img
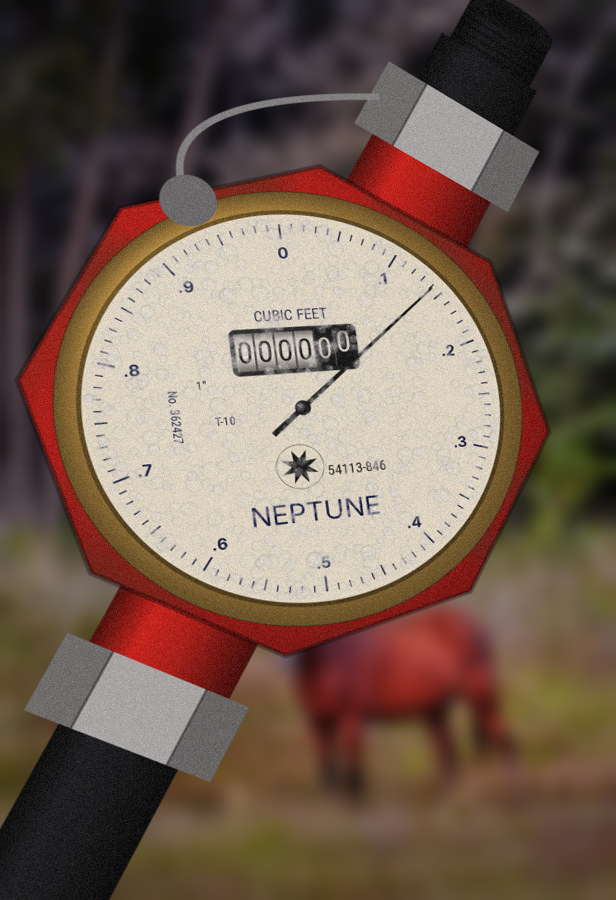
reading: value=0.14 unit=ft³
